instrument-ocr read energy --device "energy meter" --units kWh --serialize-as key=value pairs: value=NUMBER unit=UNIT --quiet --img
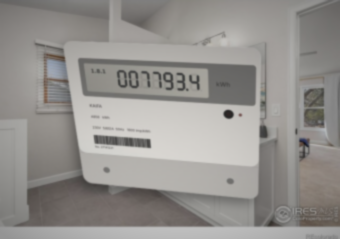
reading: value=7793.4 unit=kWh
